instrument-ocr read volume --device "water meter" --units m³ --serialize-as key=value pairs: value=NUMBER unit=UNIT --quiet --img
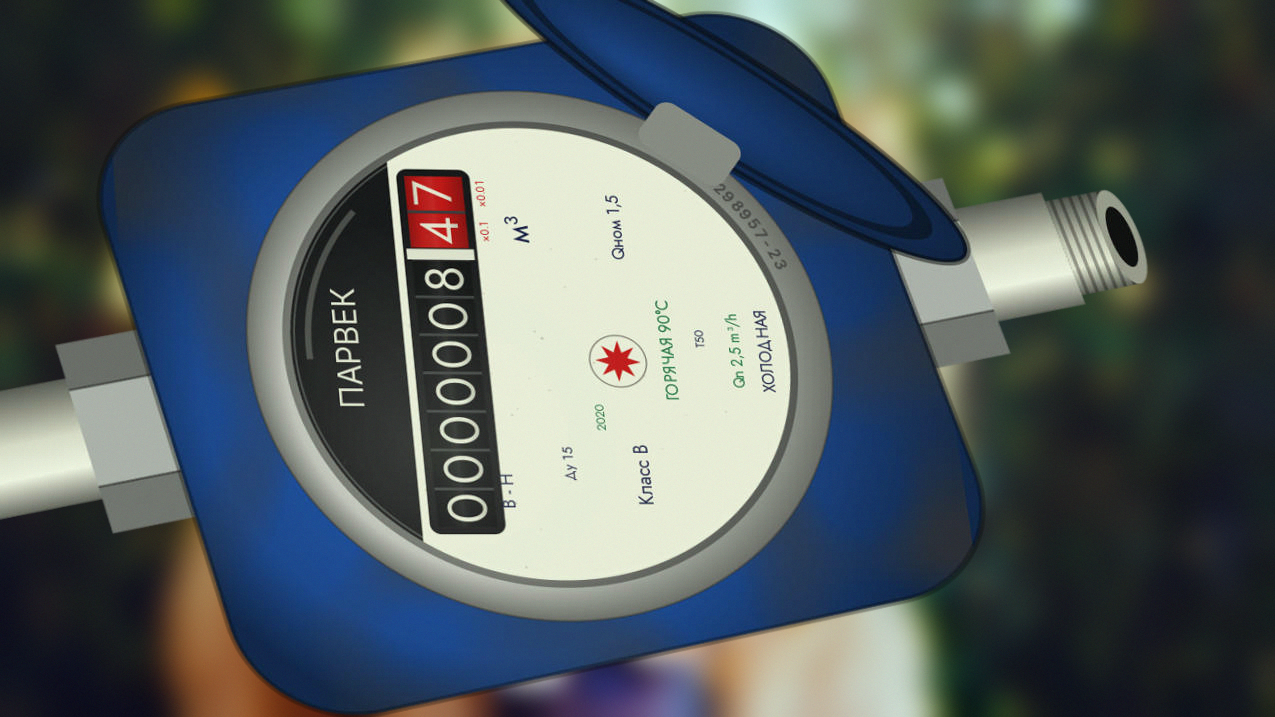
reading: value=8.47 unit=m³
